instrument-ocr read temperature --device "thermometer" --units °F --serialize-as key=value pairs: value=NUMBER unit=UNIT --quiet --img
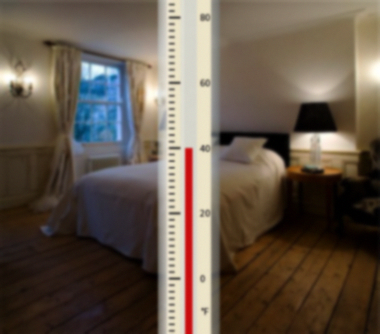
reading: value=40 unit=°F
